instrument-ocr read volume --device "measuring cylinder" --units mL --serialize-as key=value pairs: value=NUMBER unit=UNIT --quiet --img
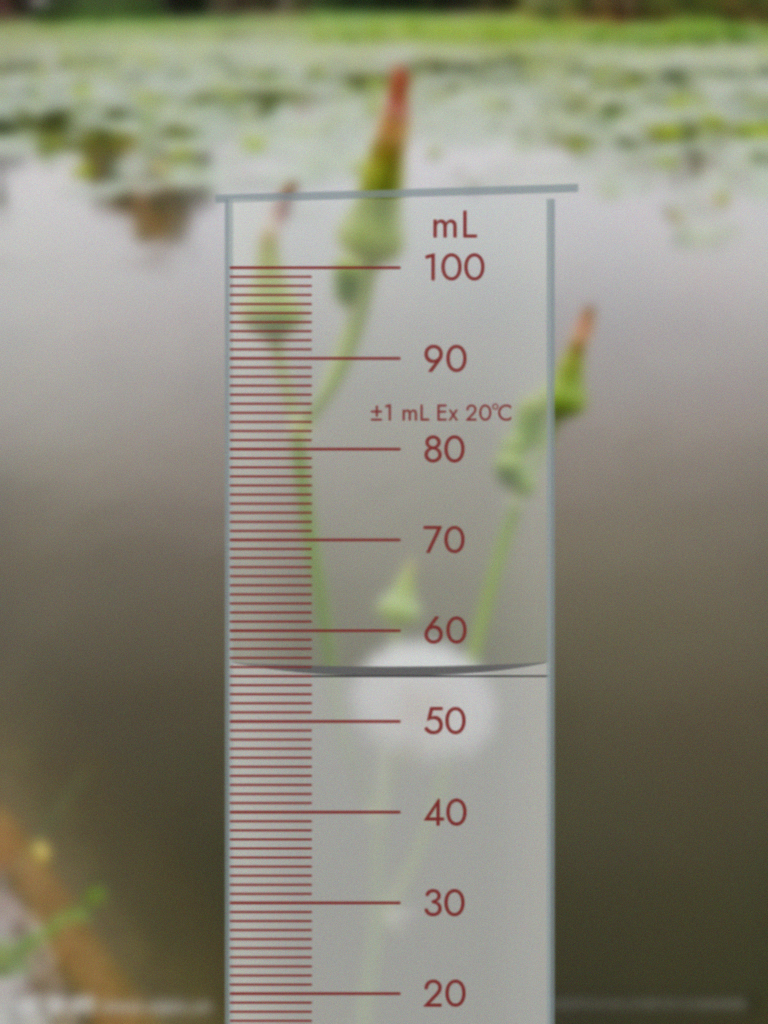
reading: value=55 unit=mL
